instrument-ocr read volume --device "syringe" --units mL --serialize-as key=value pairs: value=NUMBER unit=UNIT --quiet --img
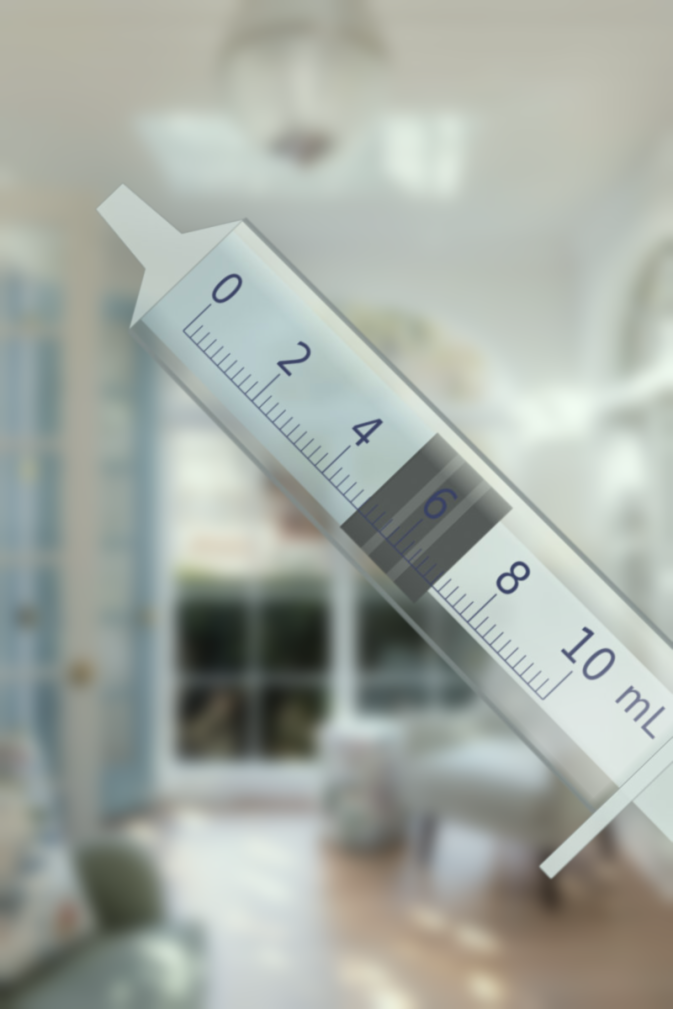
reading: value=5 unit=mL
